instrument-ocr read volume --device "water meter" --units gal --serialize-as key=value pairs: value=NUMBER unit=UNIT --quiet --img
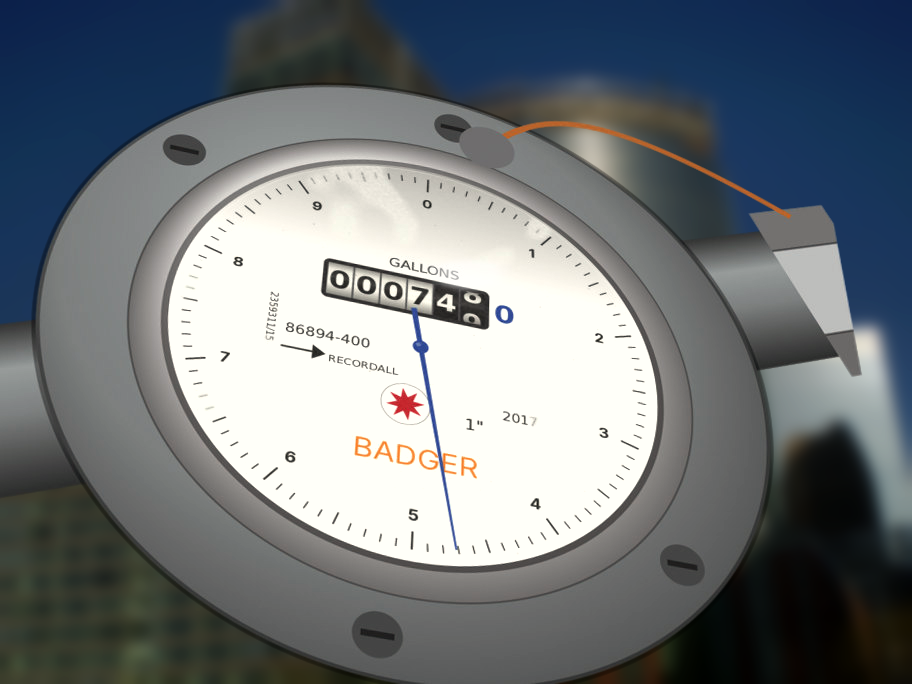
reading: value=7484.7 unit=gal
